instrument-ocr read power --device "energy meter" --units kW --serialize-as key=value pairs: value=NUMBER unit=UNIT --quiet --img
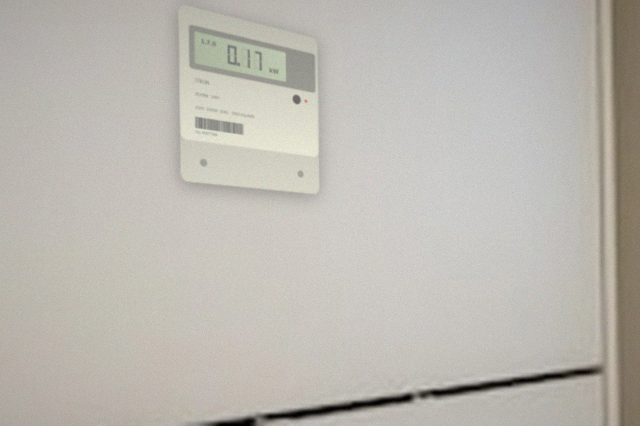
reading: value=0.17 unit=kW
